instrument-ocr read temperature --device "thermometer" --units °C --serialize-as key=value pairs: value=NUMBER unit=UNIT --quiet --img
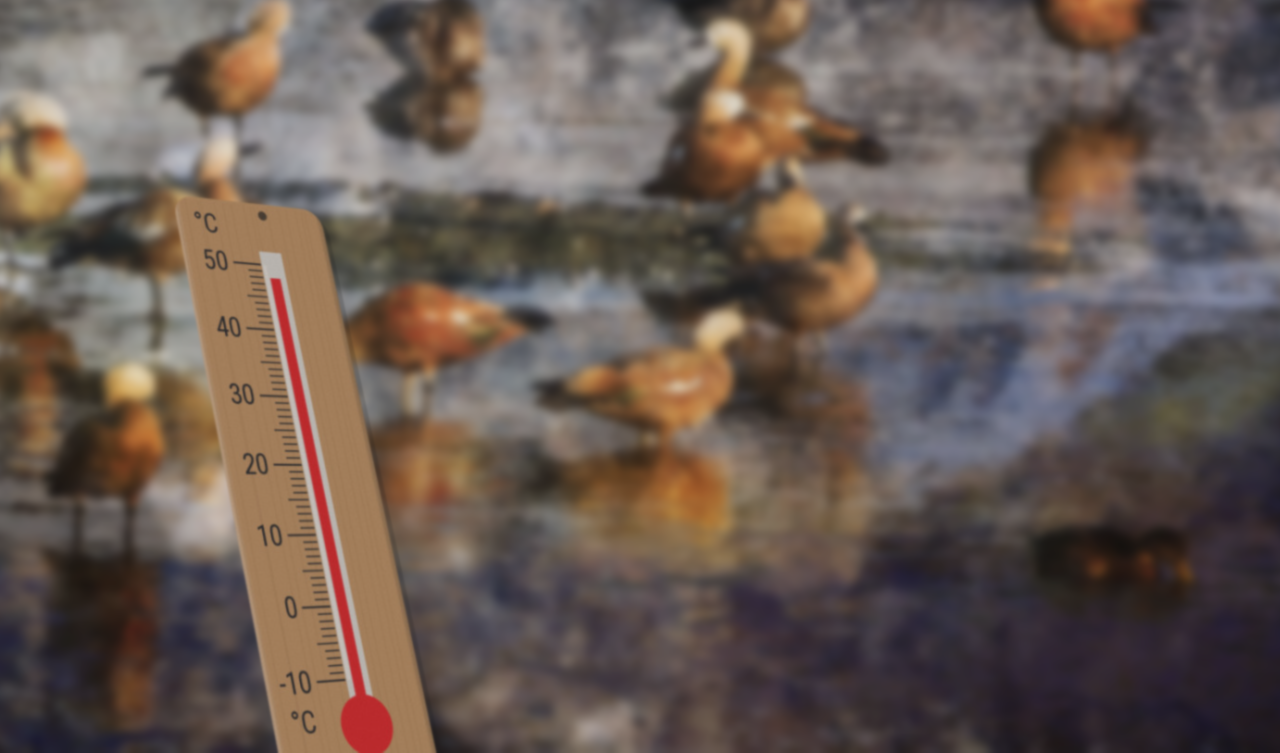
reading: value=48 unit=°C
